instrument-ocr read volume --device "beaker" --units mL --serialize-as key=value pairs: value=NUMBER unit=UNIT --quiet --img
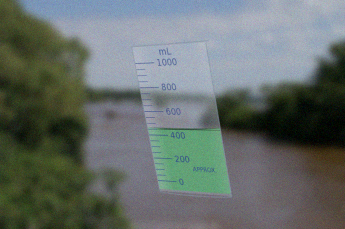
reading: value=450 unit=mL
